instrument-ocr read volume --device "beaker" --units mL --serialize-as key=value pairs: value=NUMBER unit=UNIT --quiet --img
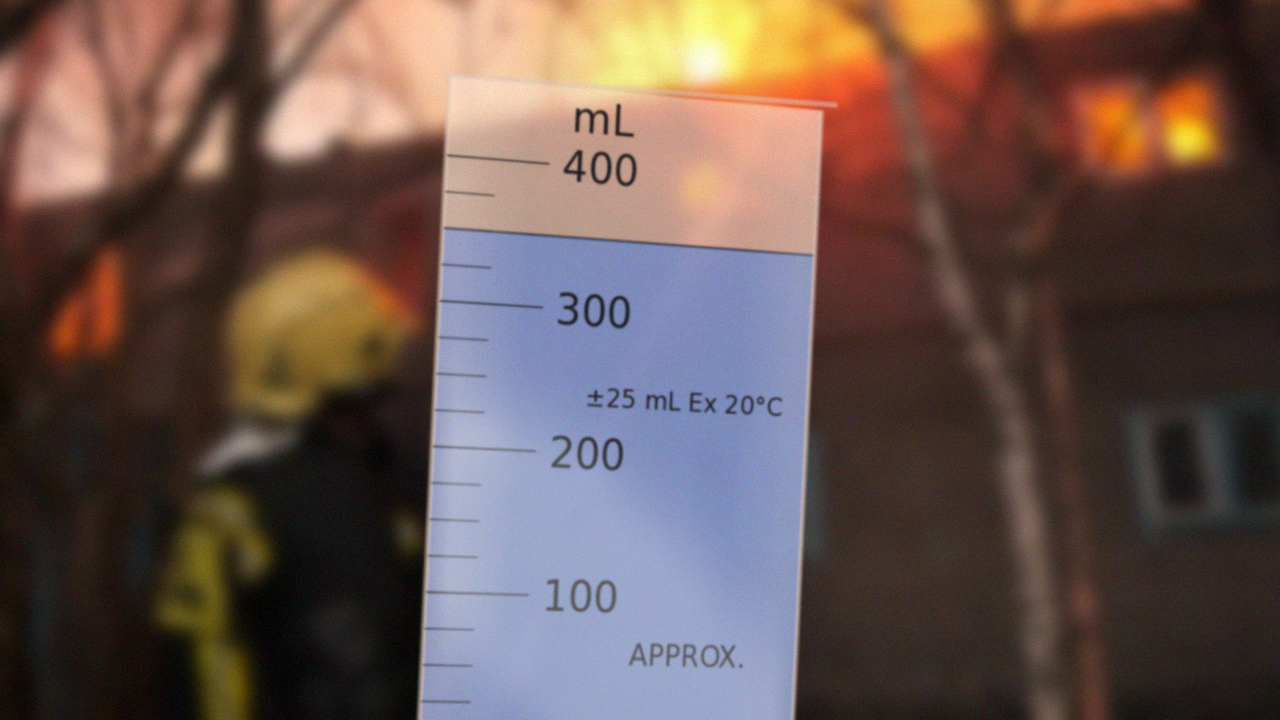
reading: value=350 unit=mL
